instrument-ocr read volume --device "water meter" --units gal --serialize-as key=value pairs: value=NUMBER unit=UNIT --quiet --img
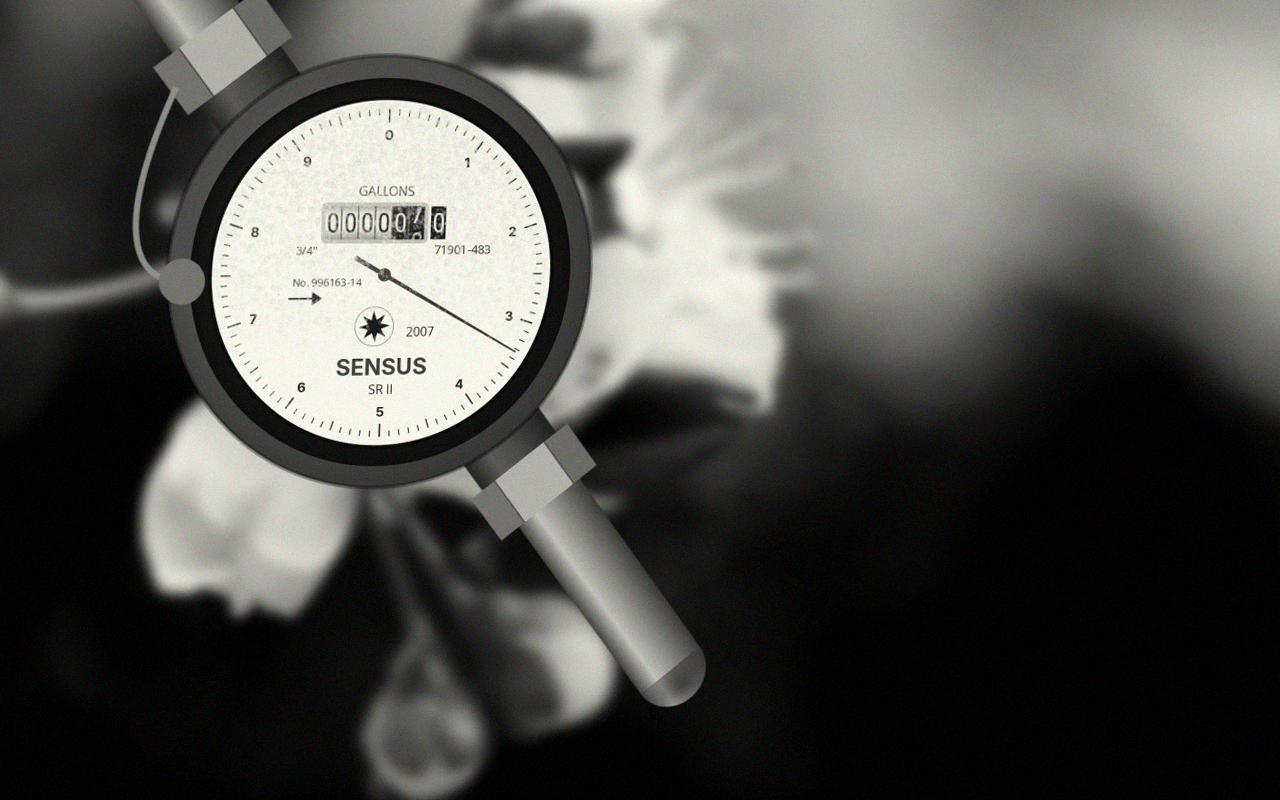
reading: value=73.3 unit=gal
